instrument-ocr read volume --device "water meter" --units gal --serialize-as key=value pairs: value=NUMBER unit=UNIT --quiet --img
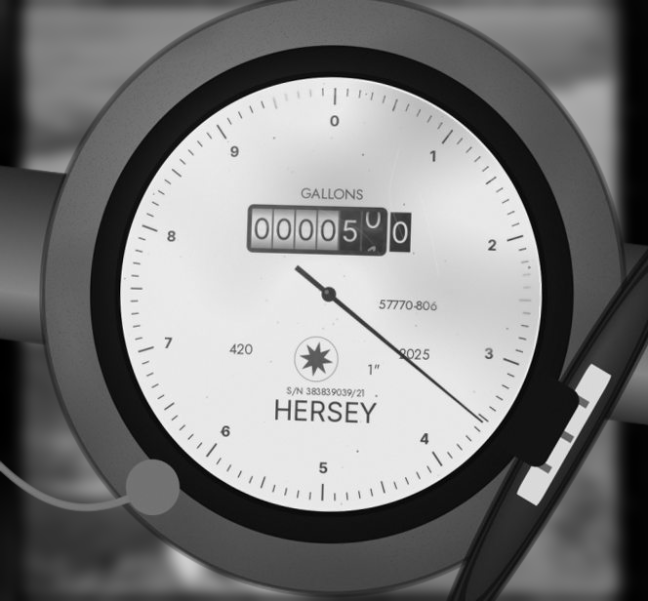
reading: value=503.5 unit=gal
